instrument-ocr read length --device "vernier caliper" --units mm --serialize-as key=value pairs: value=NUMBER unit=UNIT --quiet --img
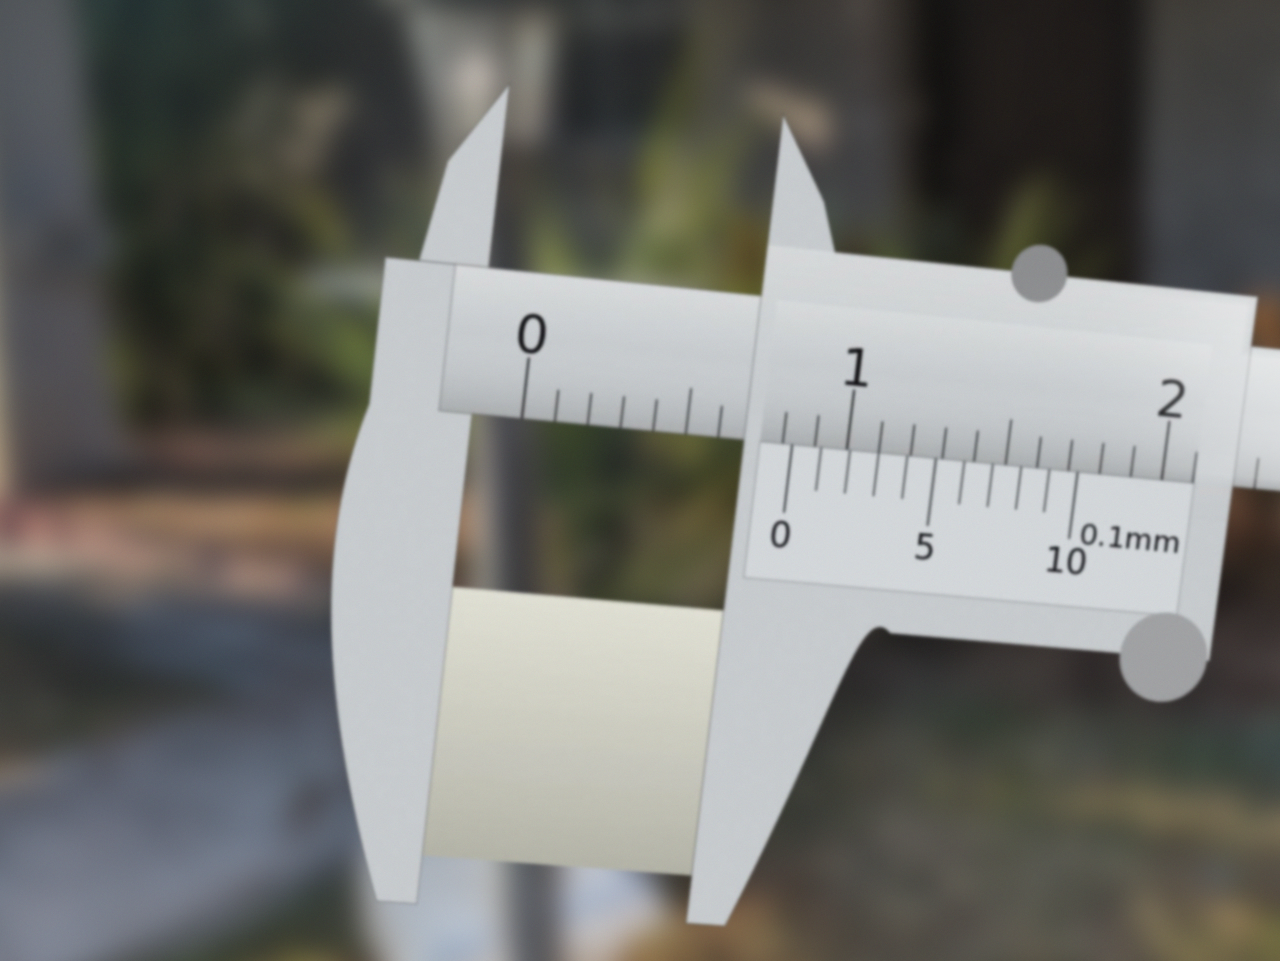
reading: value=8.3 unit=mm
